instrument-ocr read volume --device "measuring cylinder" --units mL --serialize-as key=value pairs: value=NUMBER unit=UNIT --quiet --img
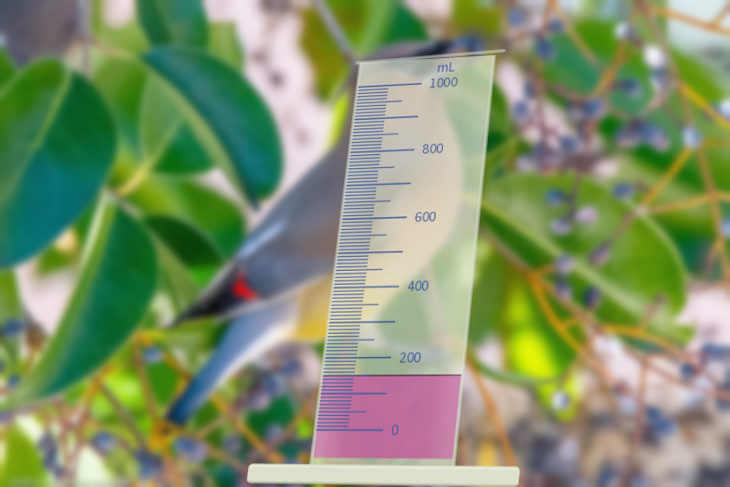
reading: value=150 unit=mL
